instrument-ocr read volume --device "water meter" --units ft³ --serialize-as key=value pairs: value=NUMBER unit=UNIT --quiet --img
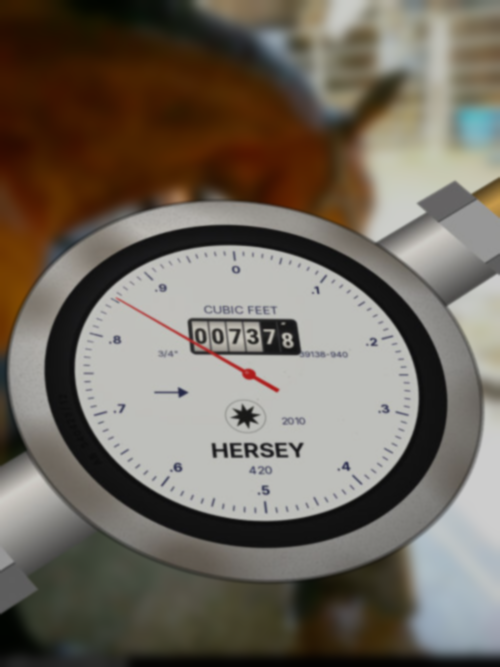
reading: value=7377.85 unit=ft³
